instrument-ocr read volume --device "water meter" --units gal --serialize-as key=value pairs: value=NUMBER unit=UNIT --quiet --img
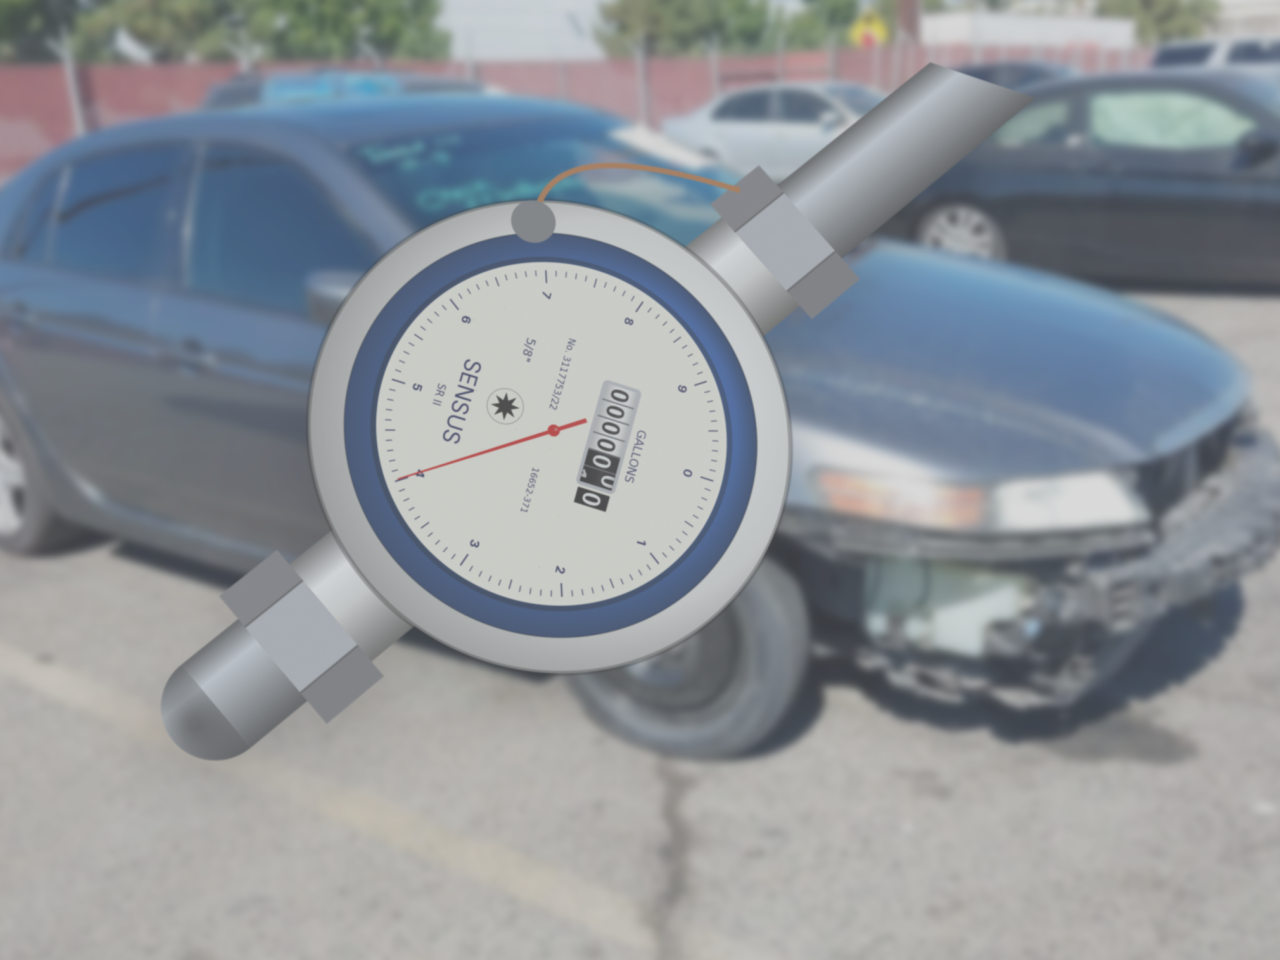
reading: value=4.0 unit=gal
